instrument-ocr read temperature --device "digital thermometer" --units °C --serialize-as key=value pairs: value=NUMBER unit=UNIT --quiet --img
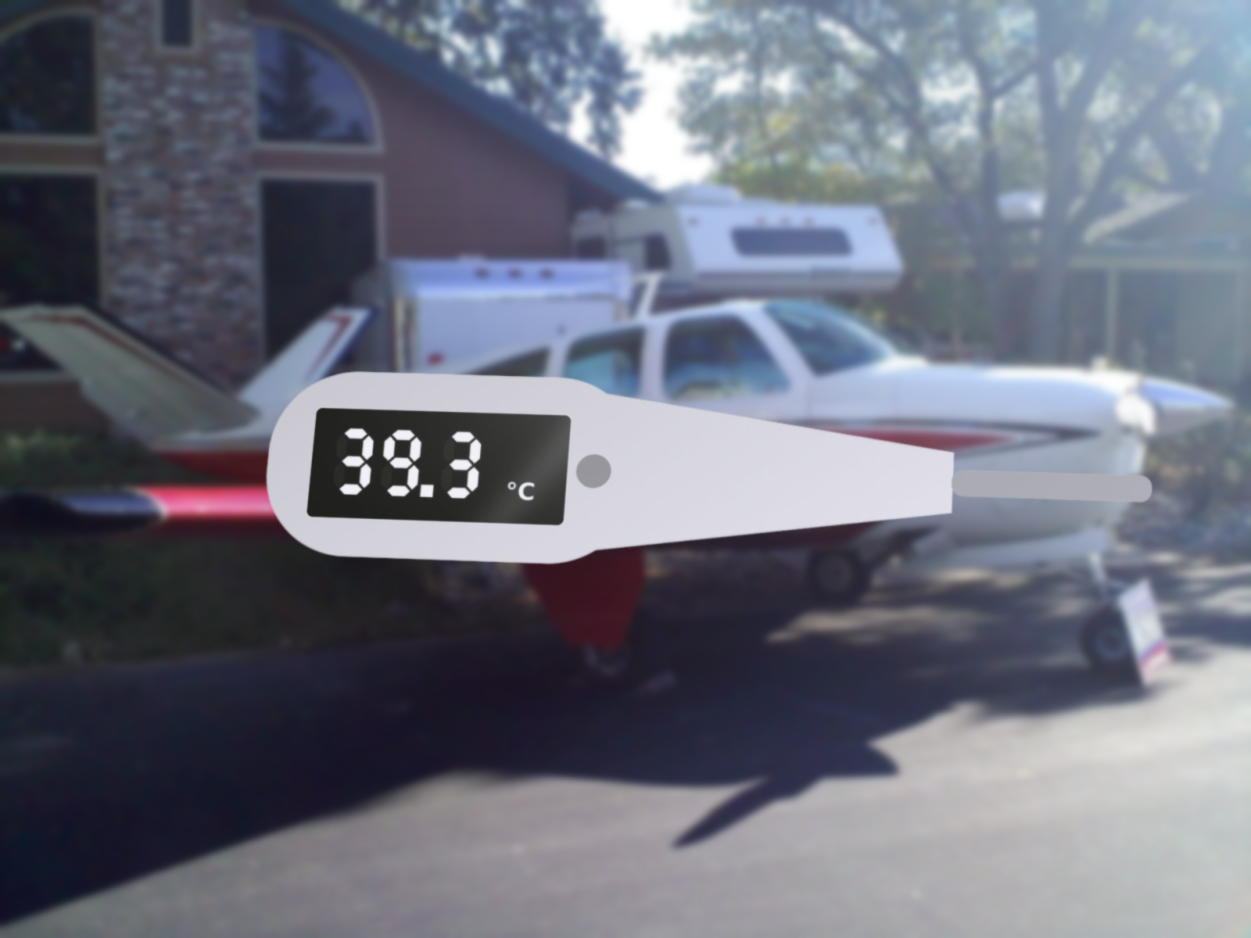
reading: value=39.3 unit=°C
